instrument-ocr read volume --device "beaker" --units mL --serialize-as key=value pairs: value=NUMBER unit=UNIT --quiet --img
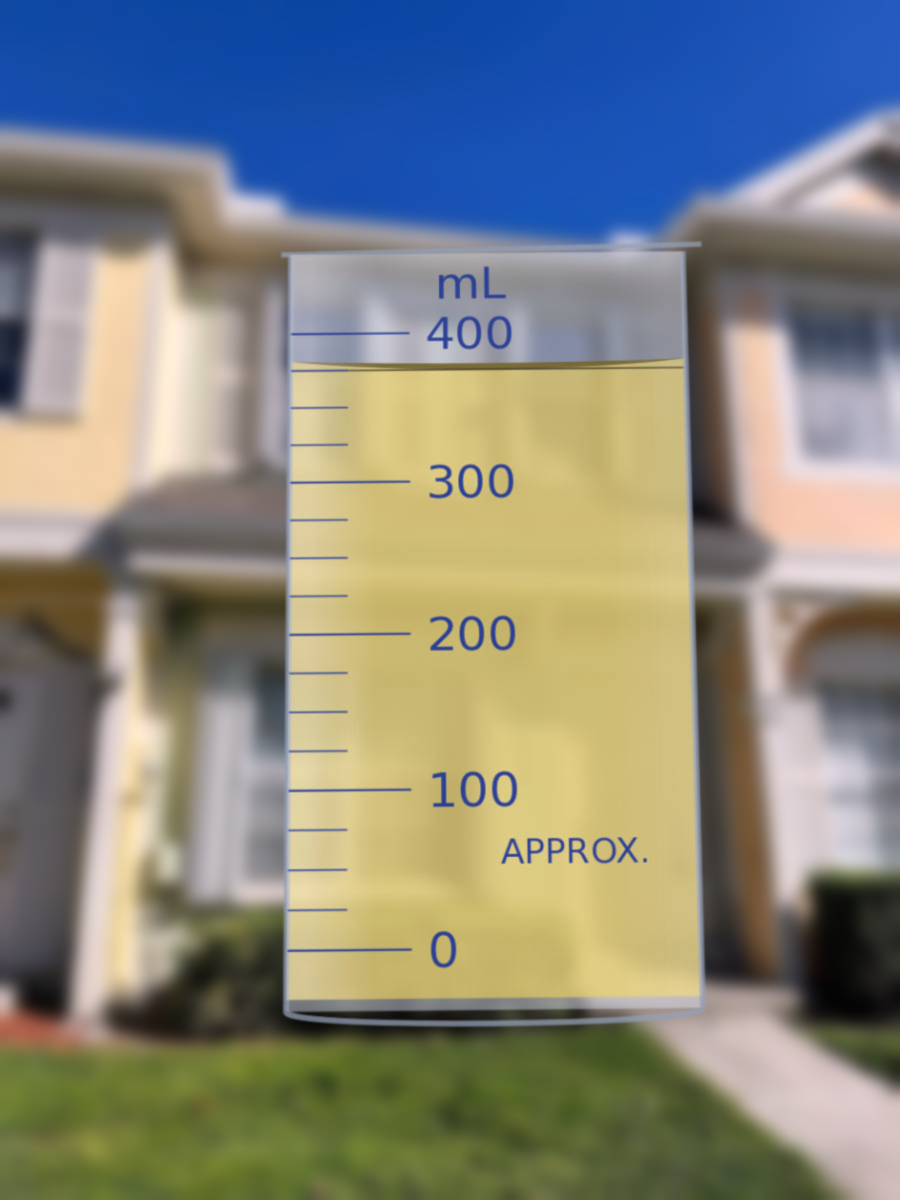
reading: value=375 unit=mL
